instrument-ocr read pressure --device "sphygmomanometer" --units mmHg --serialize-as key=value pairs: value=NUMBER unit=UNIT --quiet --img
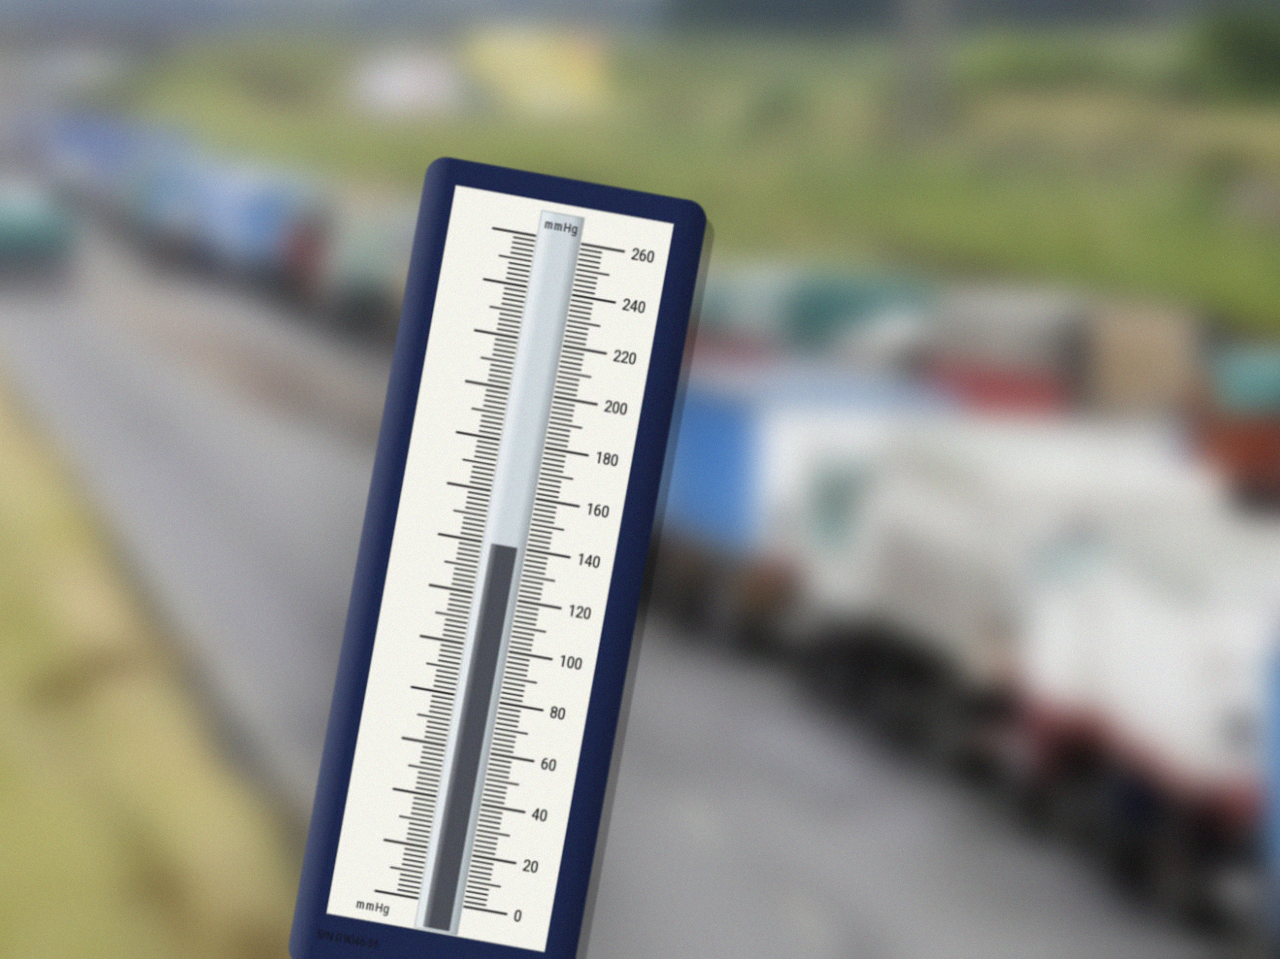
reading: value=140 unit=mmHg
